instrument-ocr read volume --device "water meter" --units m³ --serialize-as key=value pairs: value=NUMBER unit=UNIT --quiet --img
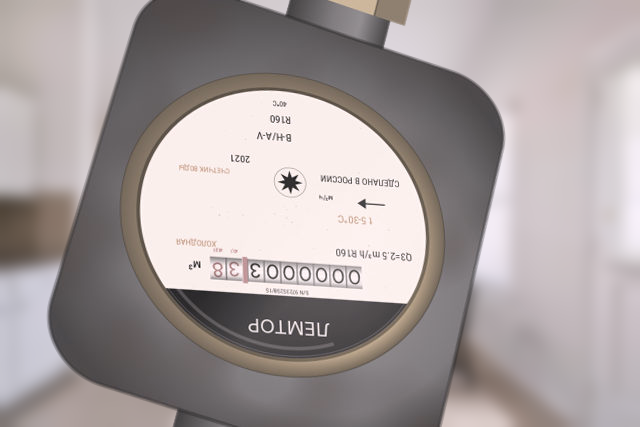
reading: value=3.38 unit=m³
